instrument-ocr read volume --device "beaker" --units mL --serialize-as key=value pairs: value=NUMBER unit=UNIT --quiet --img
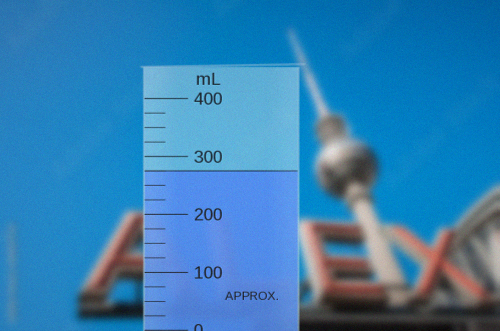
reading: value=275 unit=mL
